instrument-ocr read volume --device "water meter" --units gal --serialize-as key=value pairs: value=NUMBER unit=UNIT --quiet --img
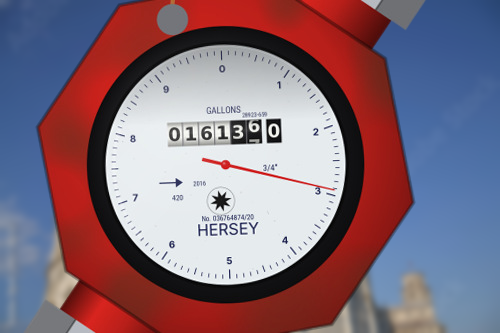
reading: value=161362.9 unit=gal
